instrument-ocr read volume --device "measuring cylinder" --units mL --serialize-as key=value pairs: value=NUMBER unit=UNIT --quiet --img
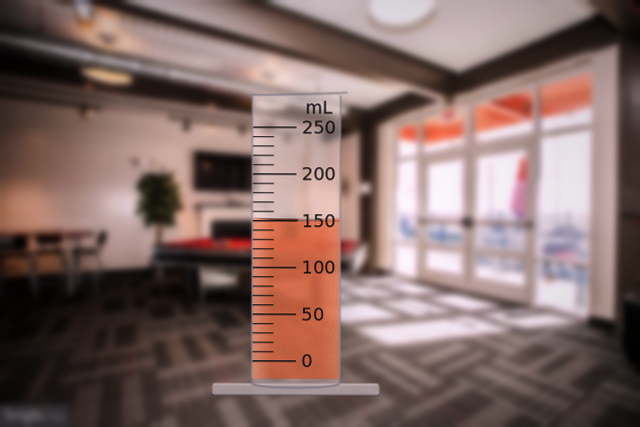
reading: value=150 unit=mL
